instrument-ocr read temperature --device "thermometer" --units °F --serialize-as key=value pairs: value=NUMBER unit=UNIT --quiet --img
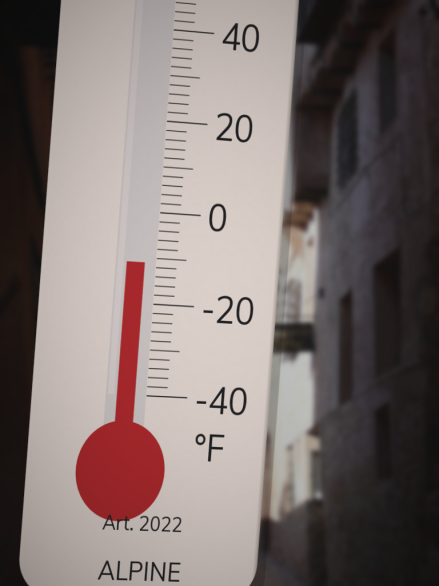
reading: value=-11 unit=°F
